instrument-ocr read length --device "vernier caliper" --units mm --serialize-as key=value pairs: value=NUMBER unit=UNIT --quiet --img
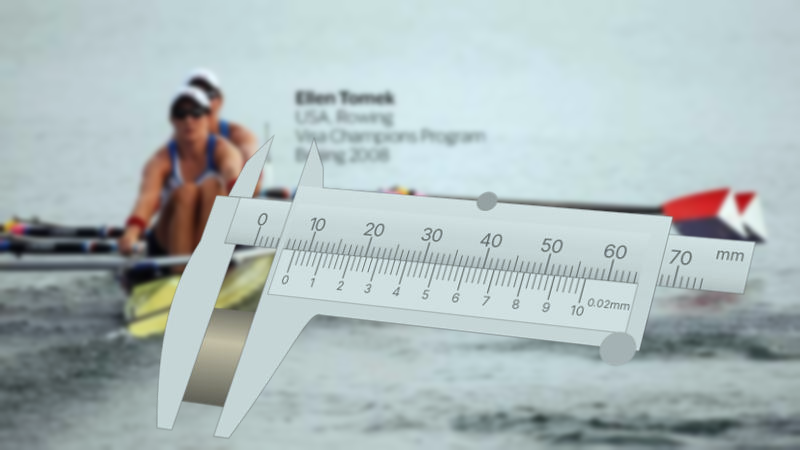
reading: value=7.5 unit=mm
